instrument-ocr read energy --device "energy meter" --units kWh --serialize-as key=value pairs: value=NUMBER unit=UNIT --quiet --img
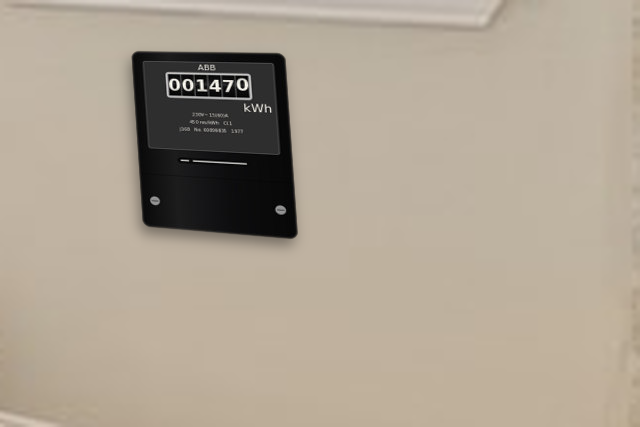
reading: value=1470 unit=kWh
